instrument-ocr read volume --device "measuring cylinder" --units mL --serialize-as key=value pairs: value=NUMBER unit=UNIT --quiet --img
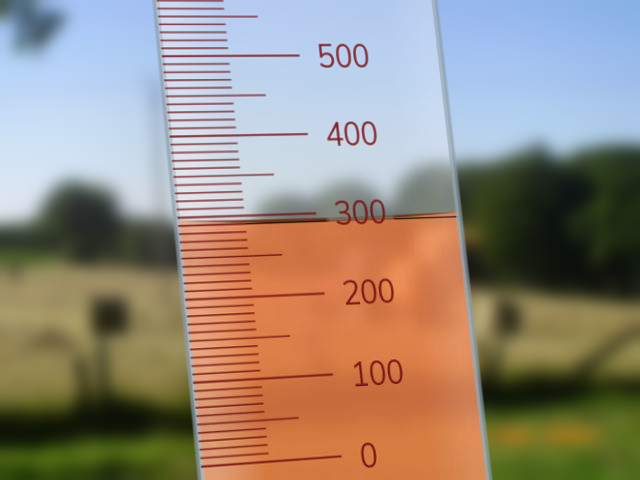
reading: value=290 unit=mL
